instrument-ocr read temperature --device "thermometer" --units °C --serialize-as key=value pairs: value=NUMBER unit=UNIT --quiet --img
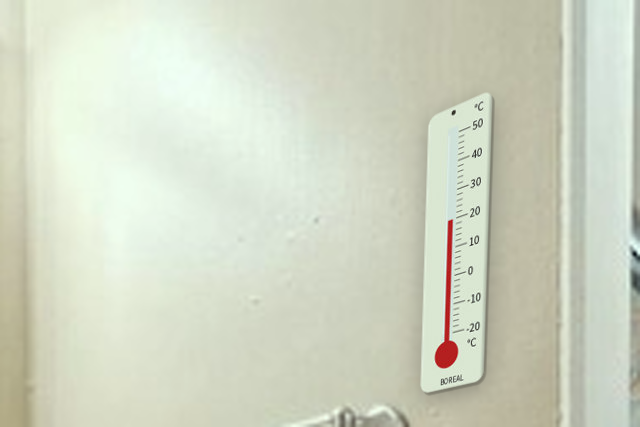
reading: value=20 unit=°C
